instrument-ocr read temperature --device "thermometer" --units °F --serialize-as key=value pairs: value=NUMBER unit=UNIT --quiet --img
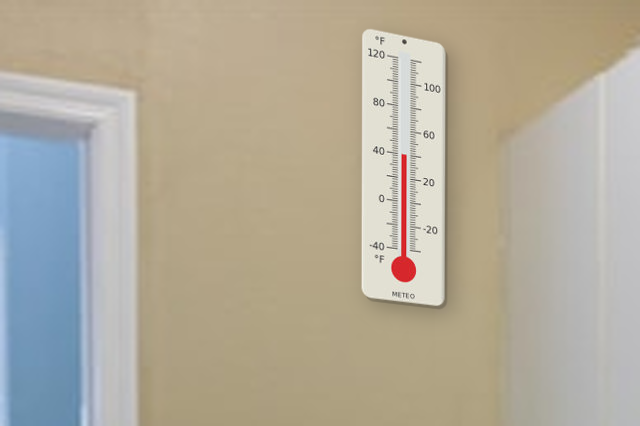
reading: value=40 unit=°F
